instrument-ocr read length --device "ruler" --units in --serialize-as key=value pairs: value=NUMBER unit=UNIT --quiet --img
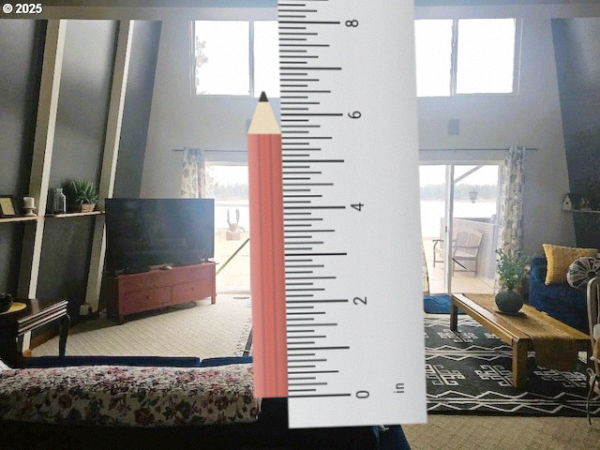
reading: value=6.5 unit=in
